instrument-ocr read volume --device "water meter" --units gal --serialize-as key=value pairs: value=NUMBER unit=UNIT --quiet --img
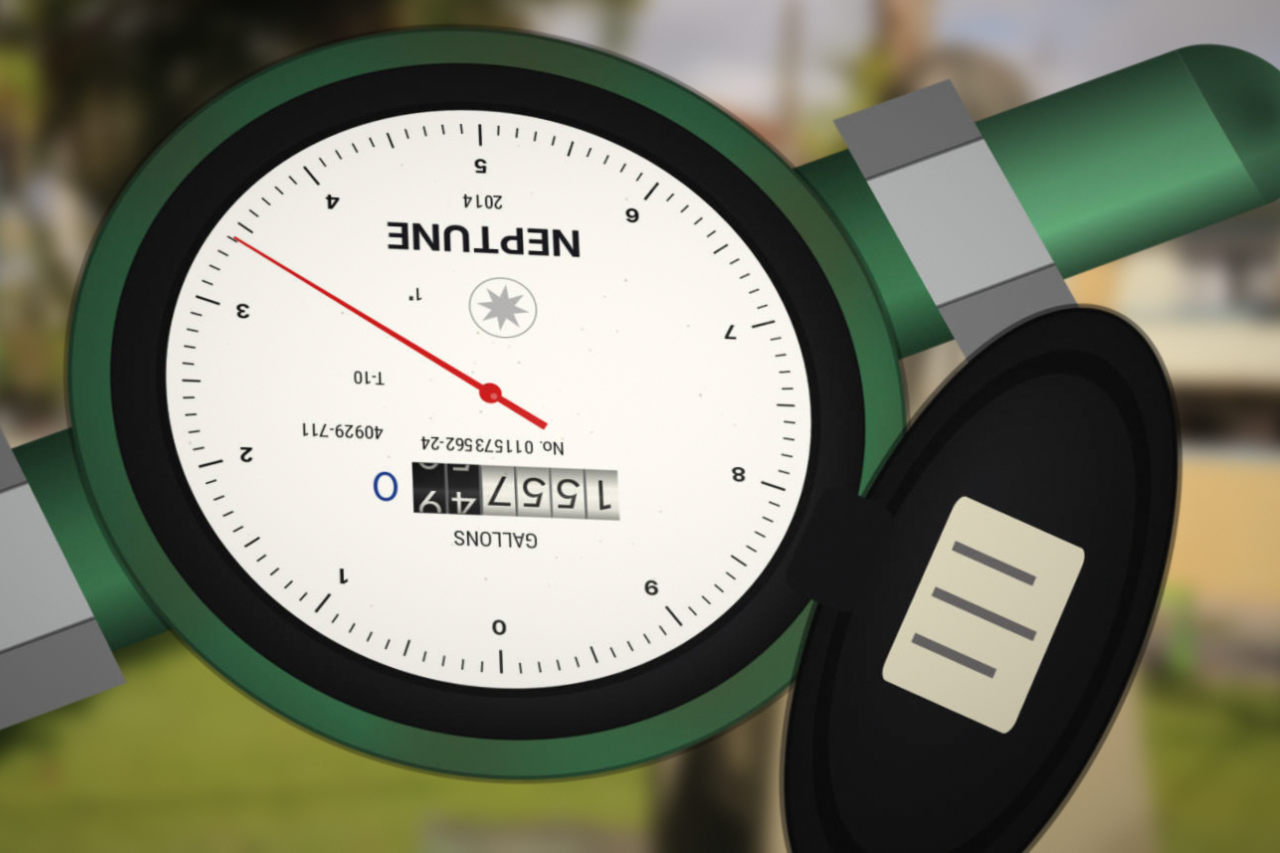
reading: value=1557493.4 unit=gal
